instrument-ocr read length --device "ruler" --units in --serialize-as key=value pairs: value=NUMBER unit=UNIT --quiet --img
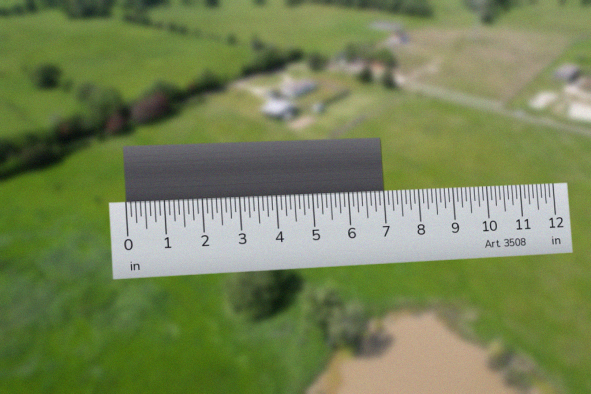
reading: value=7 unit=in
